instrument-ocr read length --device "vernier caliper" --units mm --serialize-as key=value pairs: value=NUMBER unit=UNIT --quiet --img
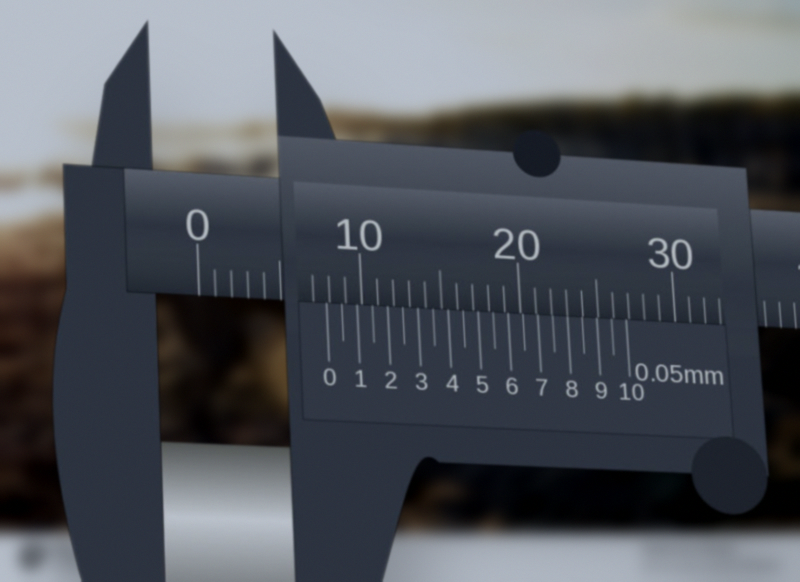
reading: value=7.8 unit=mm
